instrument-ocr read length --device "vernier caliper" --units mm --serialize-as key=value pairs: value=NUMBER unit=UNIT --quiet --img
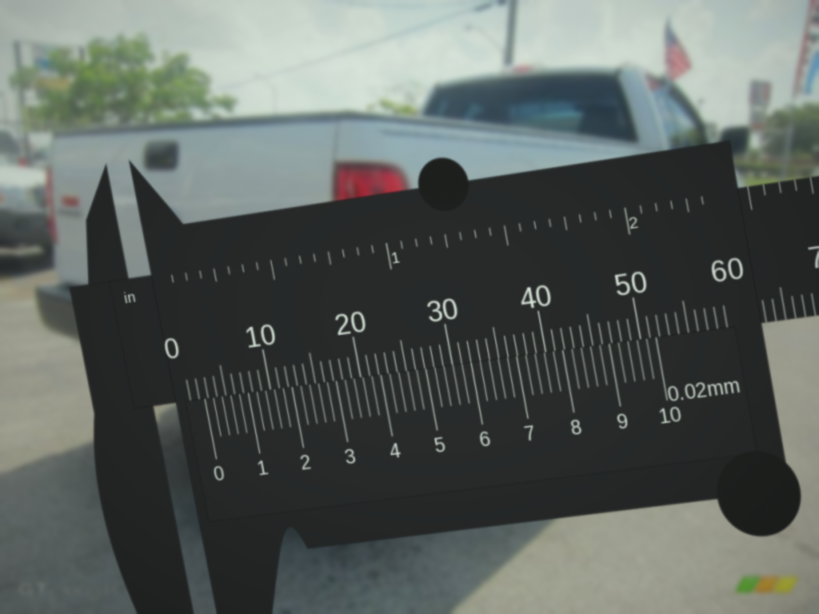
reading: value=2.6 unit=mm
